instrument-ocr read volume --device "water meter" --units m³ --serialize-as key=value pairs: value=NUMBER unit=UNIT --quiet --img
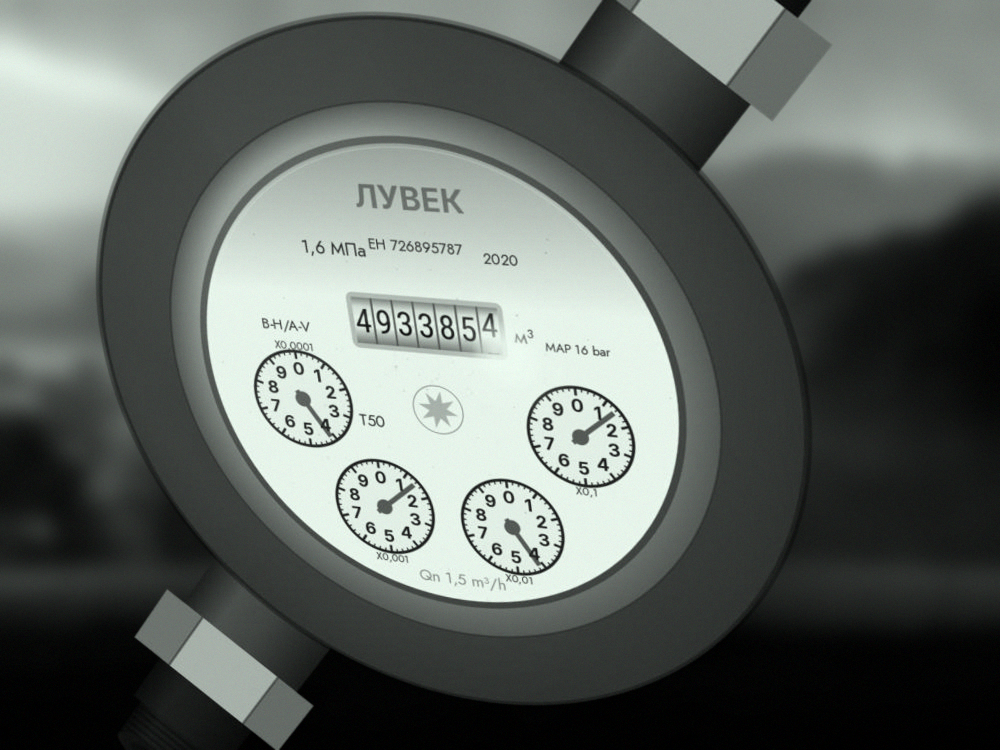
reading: value=4933854.1414 unit=m³
